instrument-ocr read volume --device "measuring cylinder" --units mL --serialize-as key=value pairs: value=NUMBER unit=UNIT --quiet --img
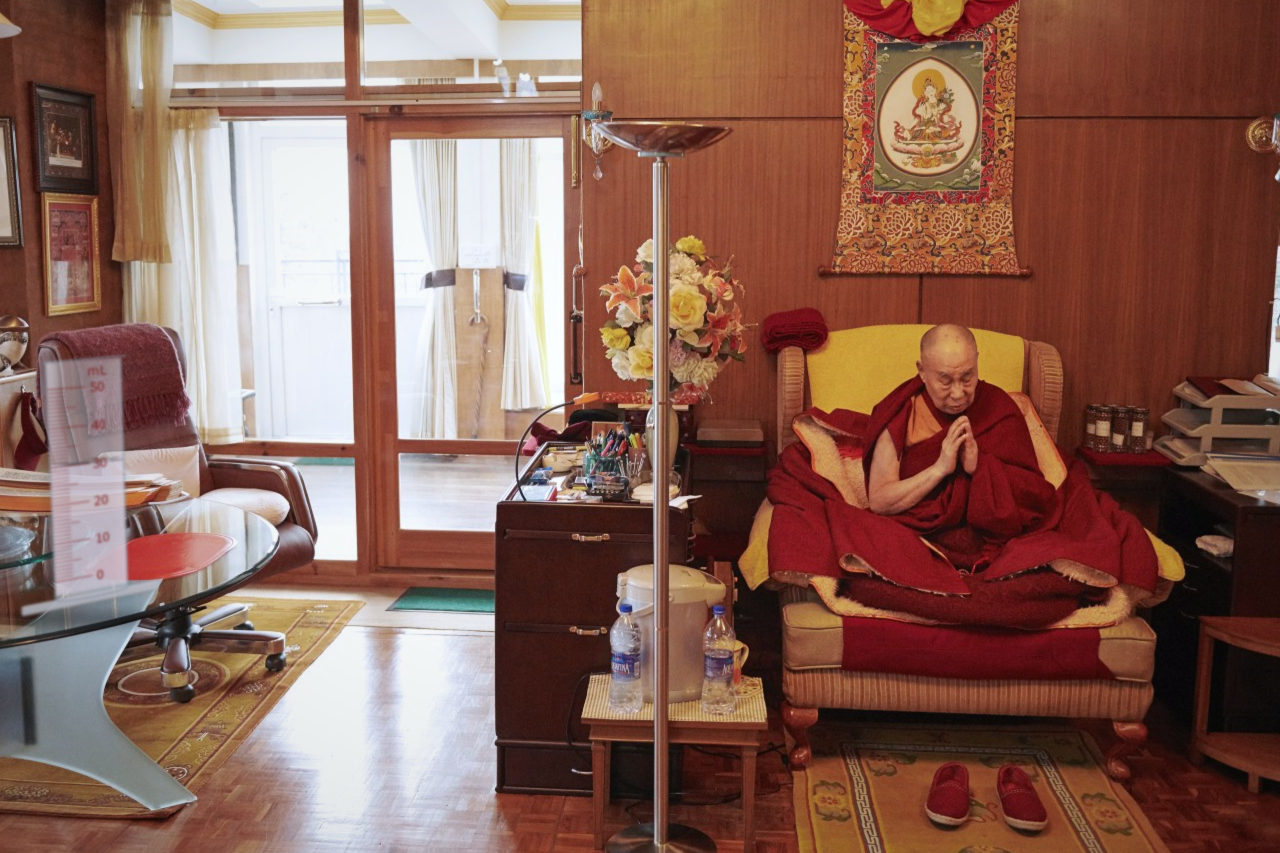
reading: value=30 unit=mL
